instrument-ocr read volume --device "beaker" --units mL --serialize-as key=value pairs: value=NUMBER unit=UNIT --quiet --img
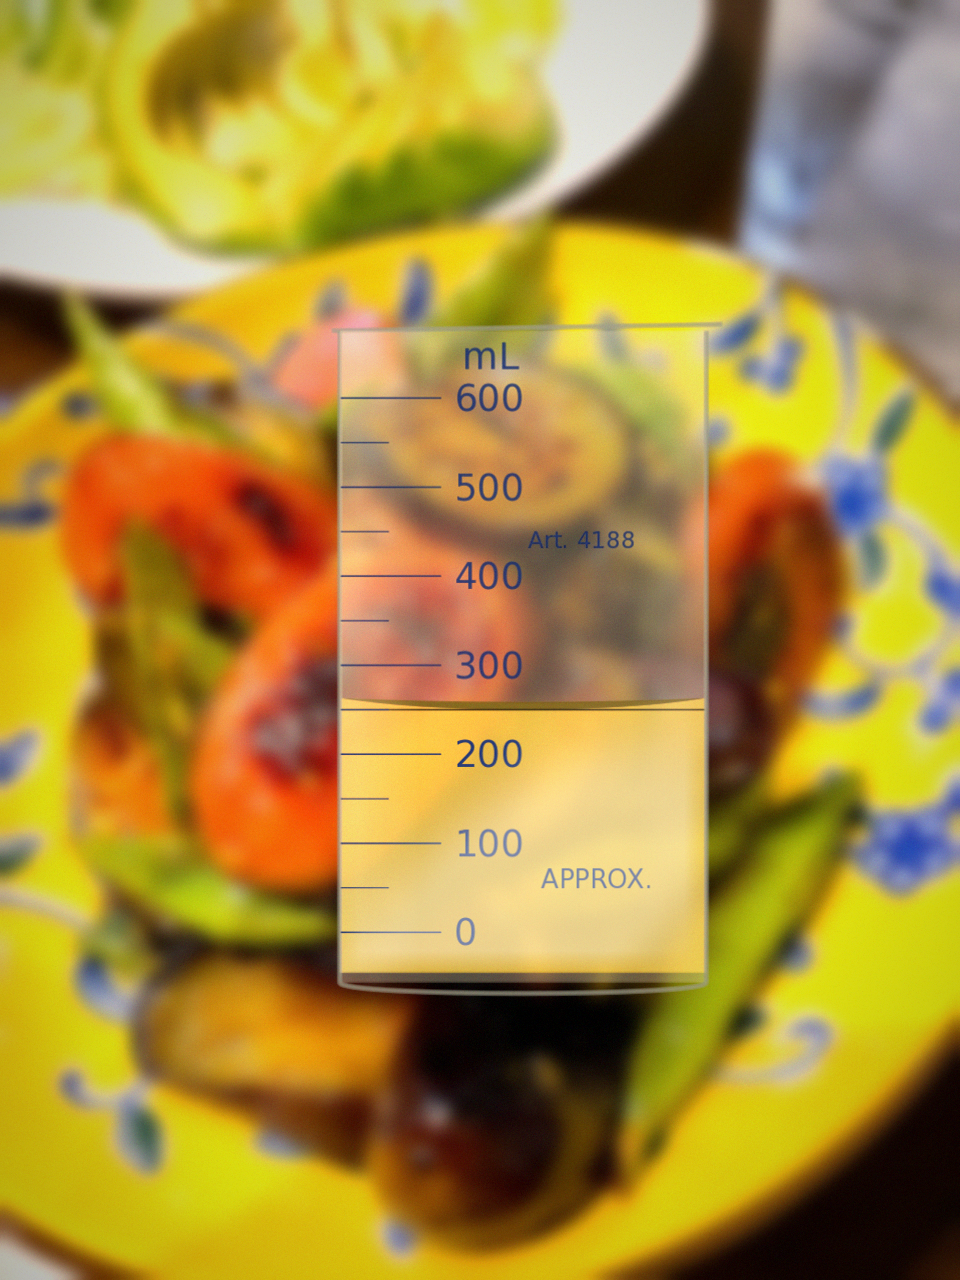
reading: value=250 unit=mL
